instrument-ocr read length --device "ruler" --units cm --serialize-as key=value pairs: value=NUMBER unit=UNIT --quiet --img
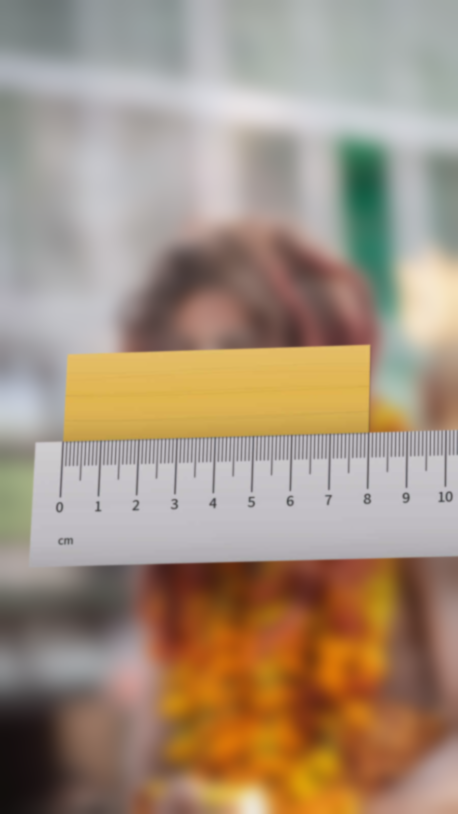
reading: value=8 unit=cm
